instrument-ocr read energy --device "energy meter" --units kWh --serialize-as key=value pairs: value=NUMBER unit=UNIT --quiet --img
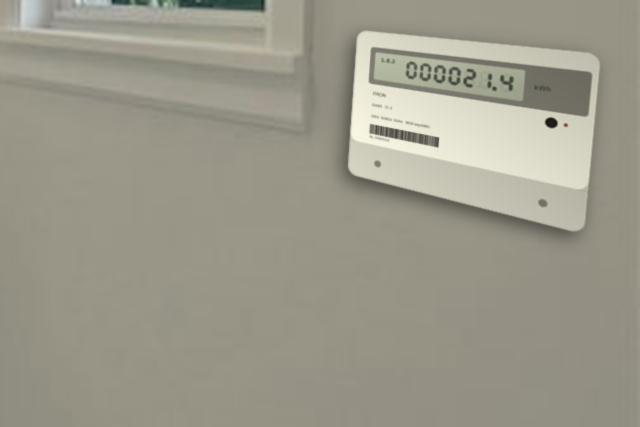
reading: value=21.4 unit=kWh
